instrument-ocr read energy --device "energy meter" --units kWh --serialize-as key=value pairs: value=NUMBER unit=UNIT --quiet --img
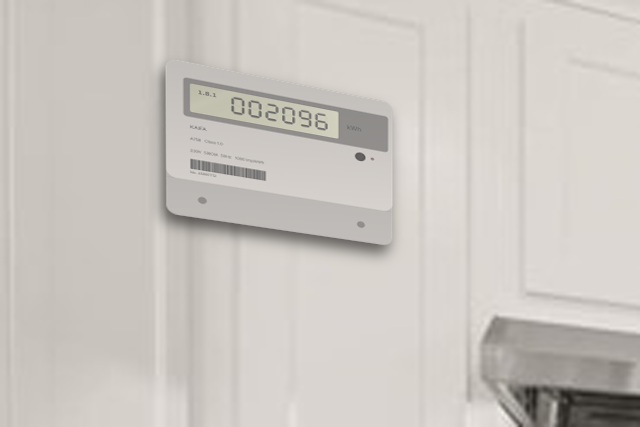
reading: value=2096 unit=kWh
